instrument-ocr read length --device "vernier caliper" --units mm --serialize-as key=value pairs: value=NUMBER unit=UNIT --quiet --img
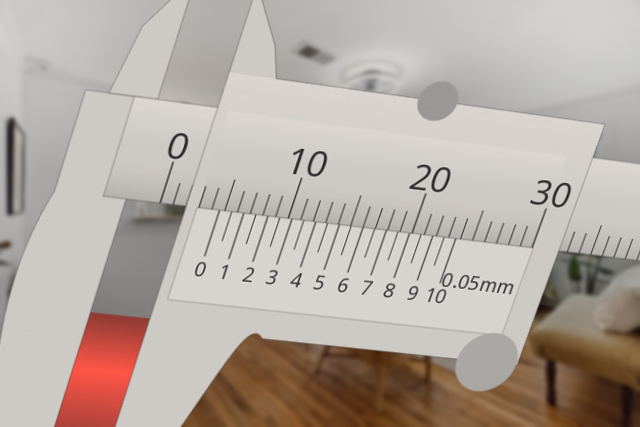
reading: value=4.6 unit=mm
